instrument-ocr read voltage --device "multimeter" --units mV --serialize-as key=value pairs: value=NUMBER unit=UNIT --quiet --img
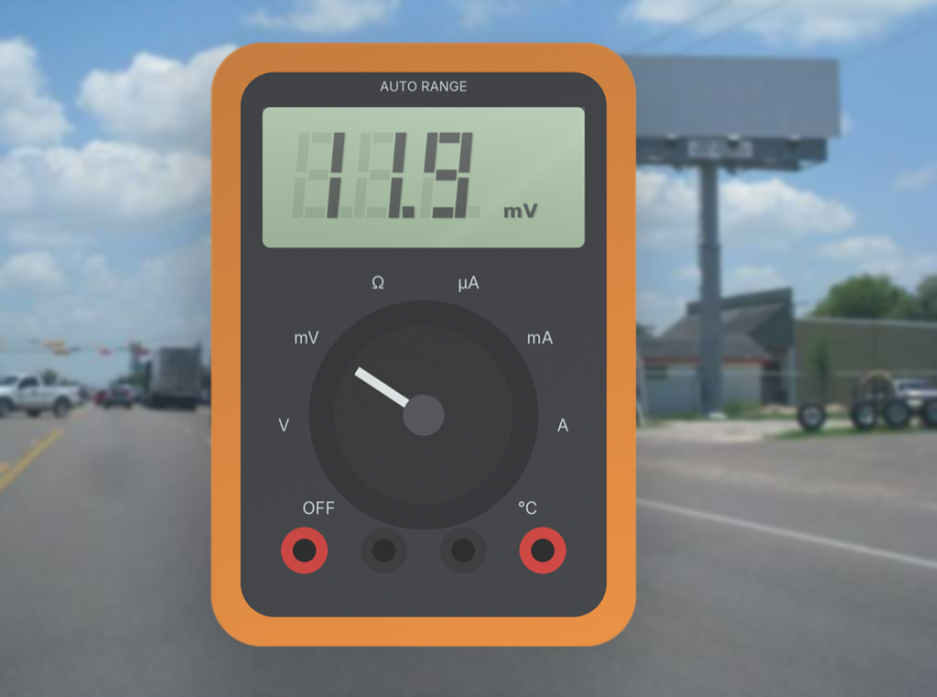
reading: value=11.9 unit=mV
